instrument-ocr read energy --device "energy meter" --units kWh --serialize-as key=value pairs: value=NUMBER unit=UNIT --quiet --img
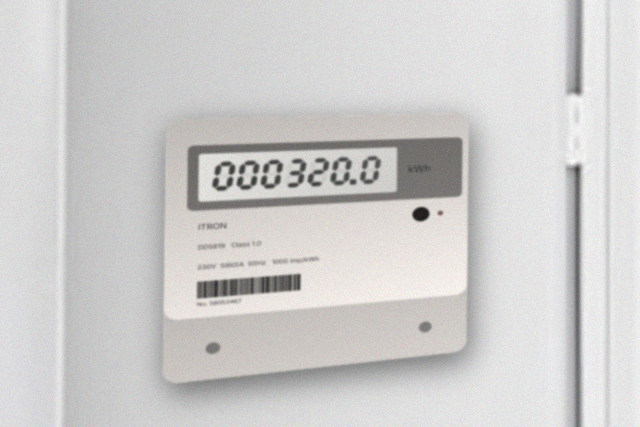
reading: value=320.0 unit=kWh
